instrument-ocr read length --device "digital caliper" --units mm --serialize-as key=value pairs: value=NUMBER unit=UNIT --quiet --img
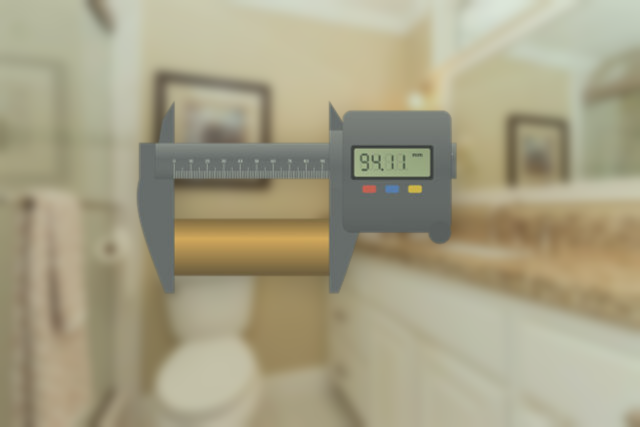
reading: value=94.11 unit=mm
